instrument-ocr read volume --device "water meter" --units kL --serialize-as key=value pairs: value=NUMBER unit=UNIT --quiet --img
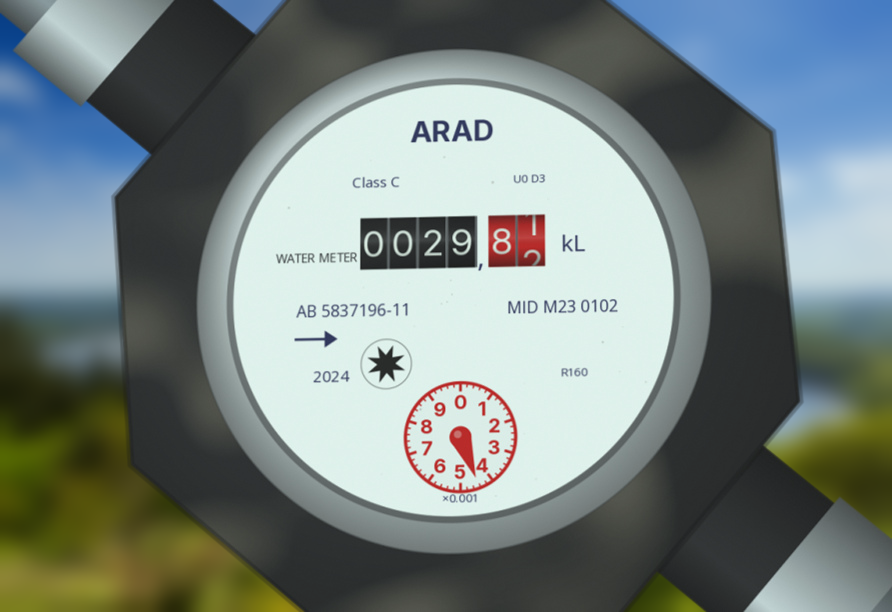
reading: value=29.814 unit=kL
